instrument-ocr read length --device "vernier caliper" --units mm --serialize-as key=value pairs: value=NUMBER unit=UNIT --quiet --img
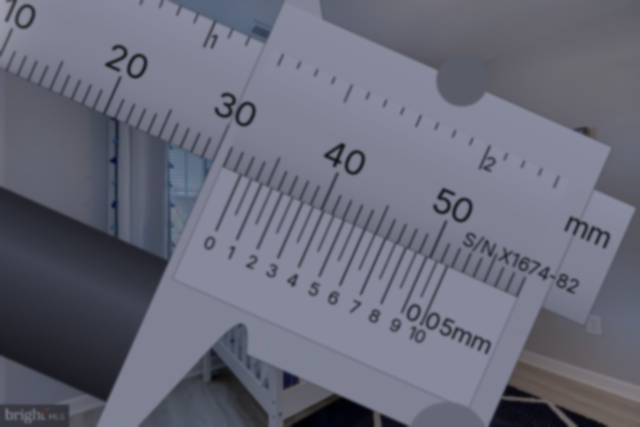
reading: value=32.6 unit=mm
